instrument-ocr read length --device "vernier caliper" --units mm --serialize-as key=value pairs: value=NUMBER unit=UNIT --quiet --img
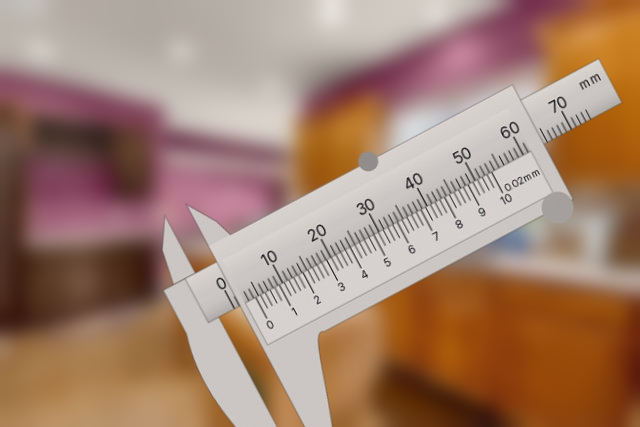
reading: value=4.4 unit=mm
